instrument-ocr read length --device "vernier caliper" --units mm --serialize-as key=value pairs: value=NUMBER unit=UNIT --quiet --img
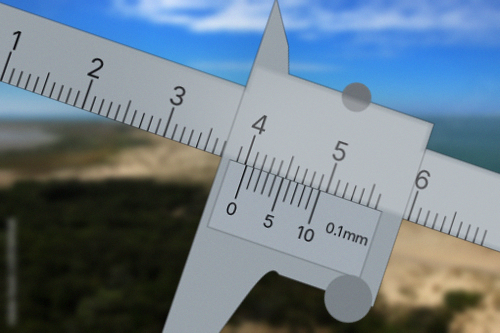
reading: value=40.2 unit=mm
